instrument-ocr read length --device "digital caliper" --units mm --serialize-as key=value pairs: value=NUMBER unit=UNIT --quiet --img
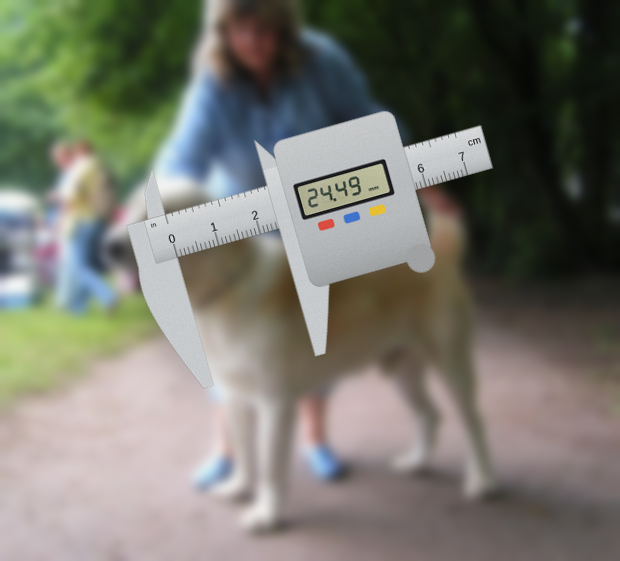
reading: value=24.49 unit=mm
